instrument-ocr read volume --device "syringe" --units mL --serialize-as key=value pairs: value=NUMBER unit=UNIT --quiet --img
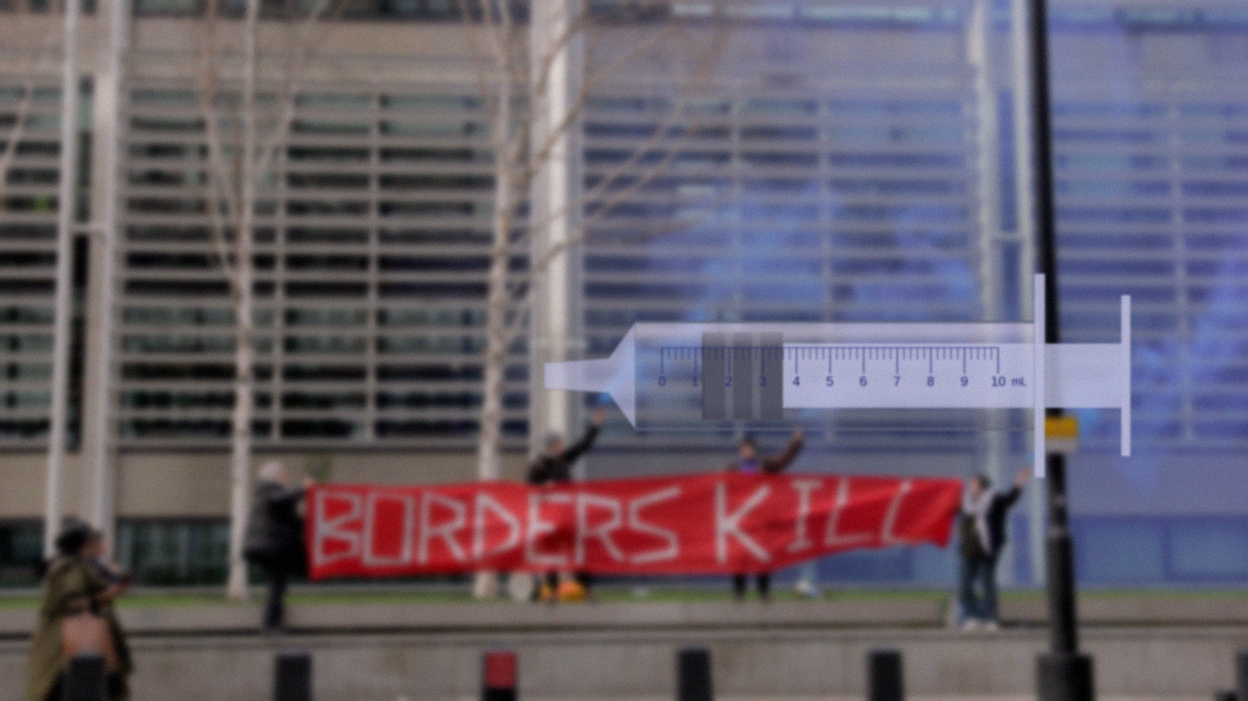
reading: value=1.2 unit=mL
